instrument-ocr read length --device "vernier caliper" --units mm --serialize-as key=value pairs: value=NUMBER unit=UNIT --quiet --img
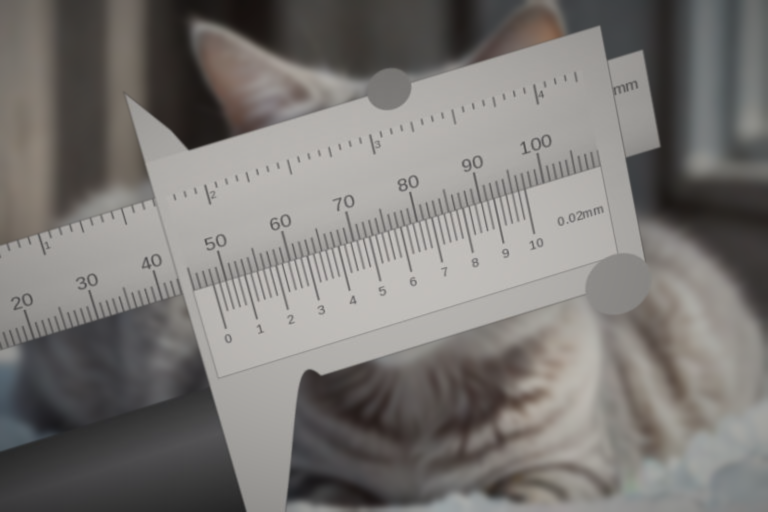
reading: value=48.0 unit=mm
